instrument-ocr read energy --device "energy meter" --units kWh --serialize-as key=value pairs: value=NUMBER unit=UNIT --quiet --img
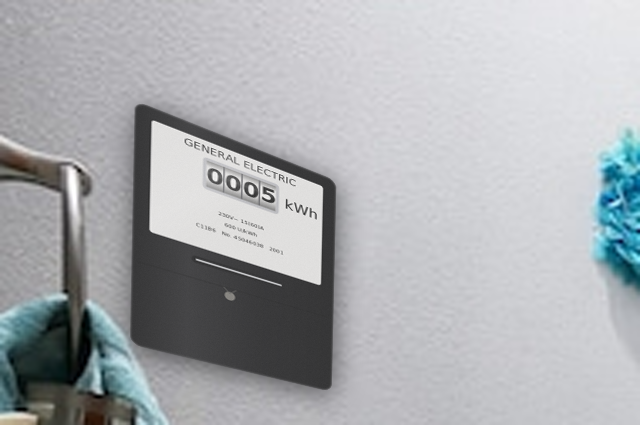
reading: value=5 unit=kWh
